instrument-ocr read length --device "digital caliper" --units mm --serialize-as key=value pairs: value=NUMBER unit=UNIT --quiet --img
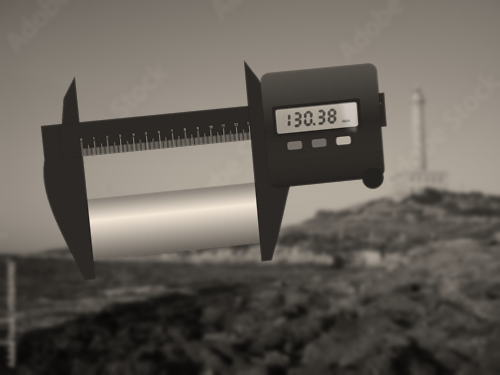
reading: value=130.38 unit=mm
